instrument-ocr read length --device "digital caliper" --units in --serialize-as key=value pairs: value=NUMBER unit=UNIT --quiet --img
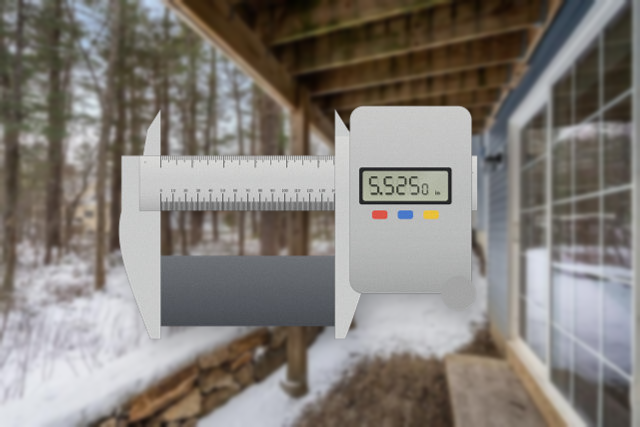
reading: value=5.5250 unit=in
